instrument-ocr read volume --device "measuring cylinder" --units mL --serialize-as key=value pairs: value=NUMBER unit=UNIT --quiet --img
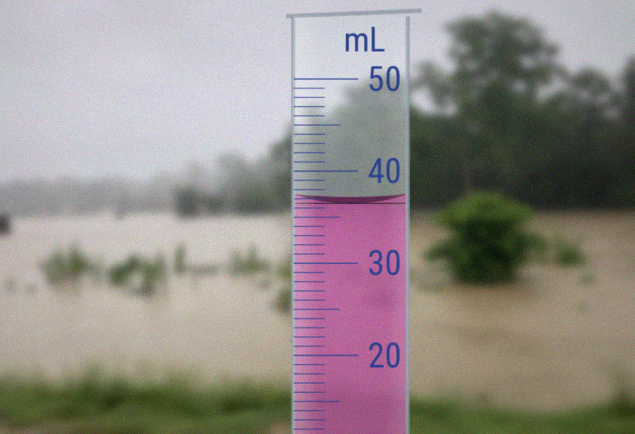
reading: value=36.5 unit=mL
